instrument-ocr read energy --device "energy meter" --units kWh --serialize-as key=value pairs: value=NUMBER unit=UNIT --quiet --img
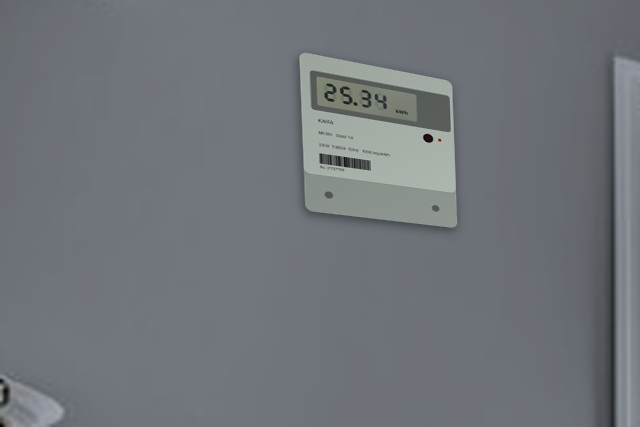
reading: value=25.34 unit=kWh
